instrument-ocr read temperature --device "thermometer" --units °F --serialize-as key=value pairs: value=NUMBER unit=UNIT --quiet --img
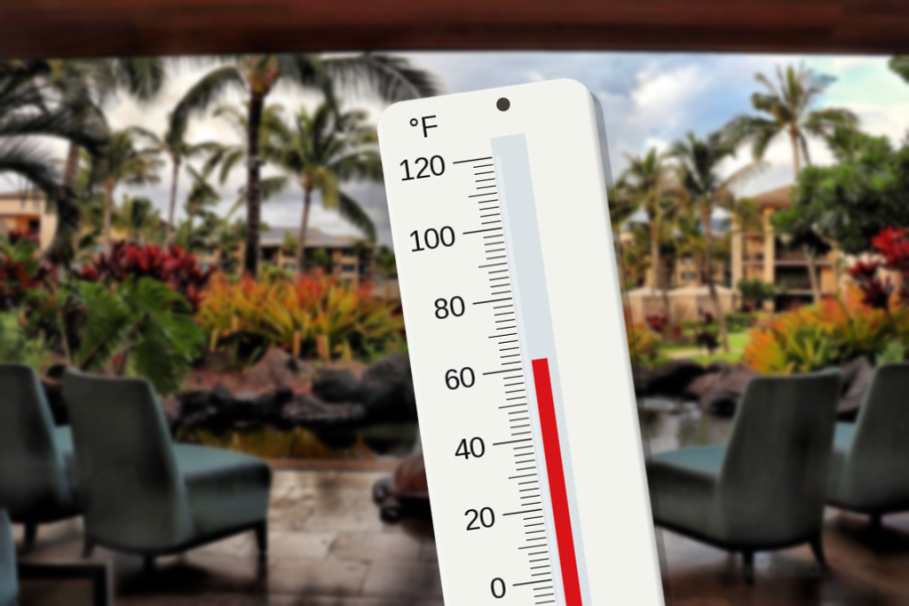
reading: value=62 unit=°F
